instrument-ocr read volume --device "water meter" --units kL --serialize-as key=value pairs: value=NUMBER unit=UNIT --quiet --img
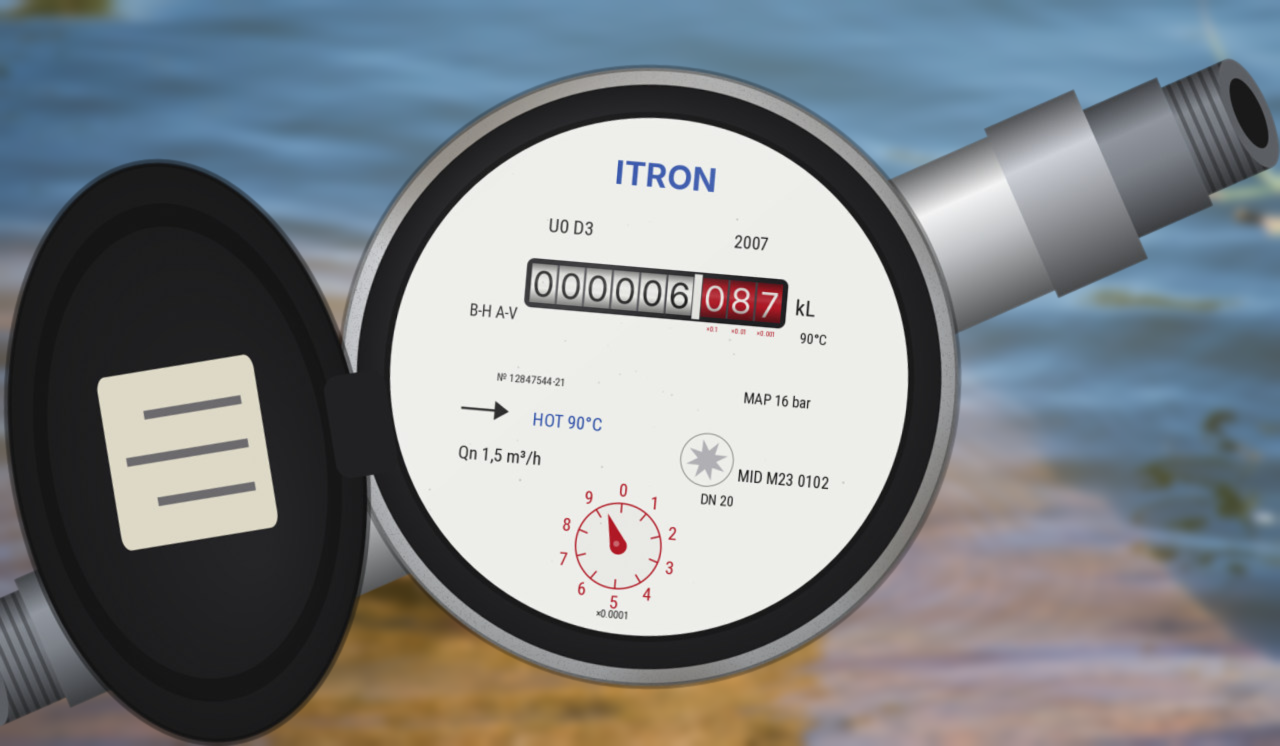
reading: value=6.0869 unit=kL
